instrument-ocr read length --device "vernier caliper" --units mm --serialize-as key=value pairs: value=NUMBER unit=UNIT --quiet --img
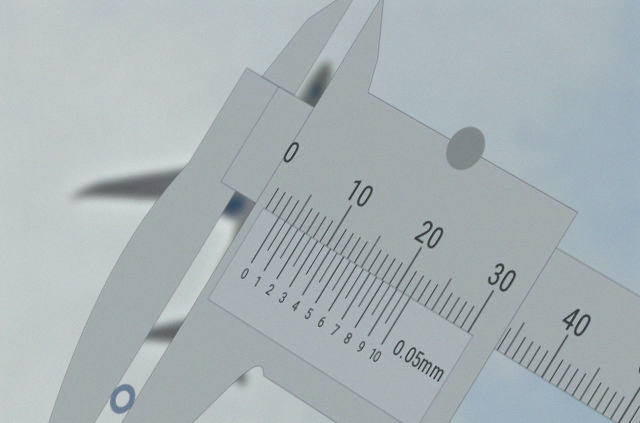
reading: value=3.0 unit=mm
